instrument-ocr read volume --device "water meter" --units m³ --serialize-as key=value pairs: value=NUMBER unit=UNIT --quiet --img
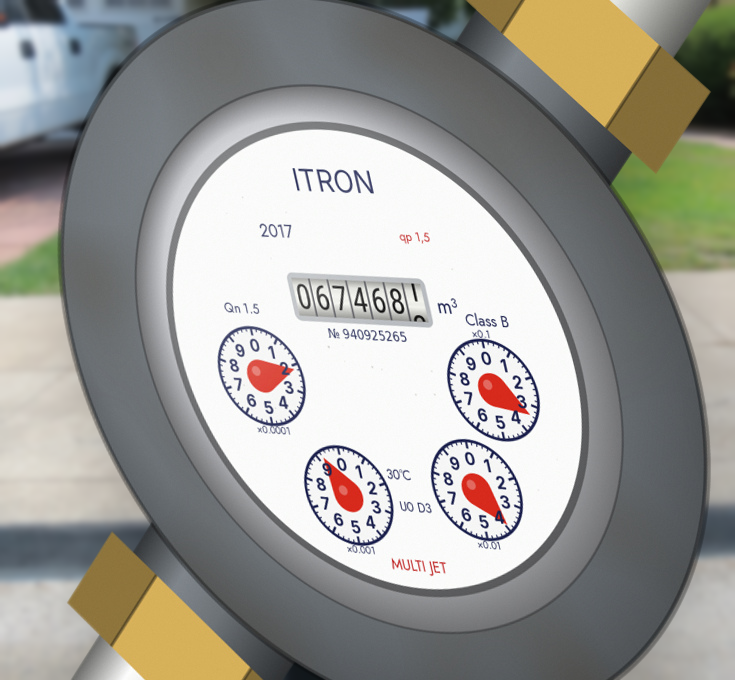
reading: value=674681.3392 unit=m³
